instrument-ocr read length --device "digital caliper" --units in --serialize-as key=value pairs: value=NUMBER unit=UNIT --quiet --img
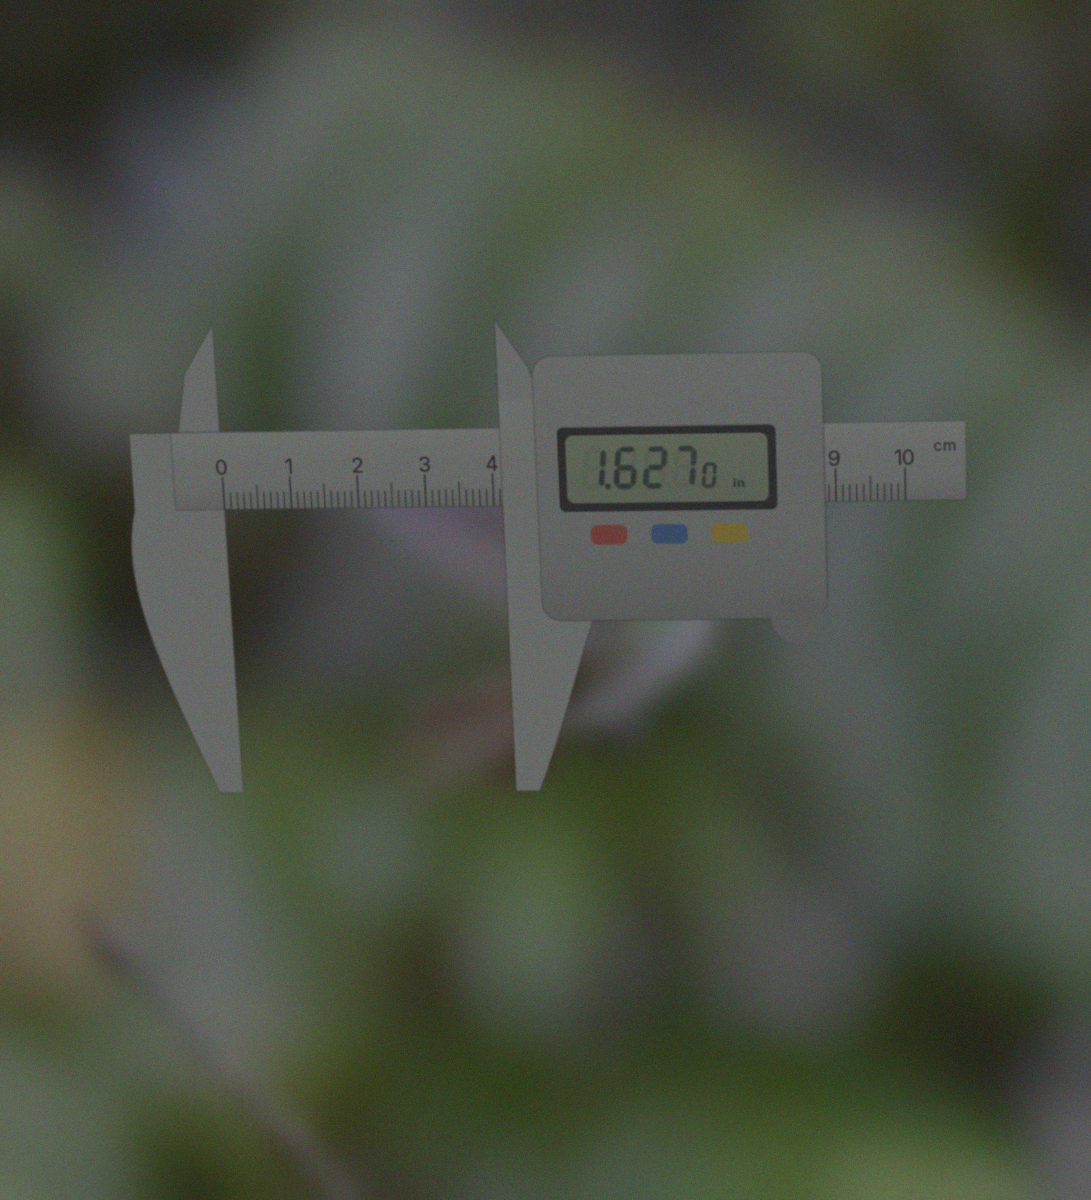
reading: value=1.6270 unit=in
